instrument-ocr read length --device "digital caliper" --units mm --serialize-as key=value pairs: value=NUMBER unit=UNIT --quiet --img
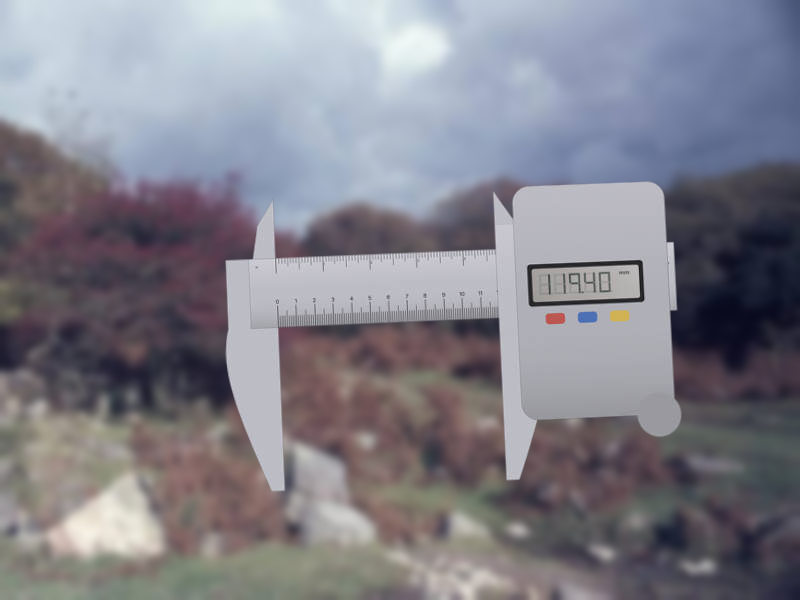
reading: value=119.40 unit=mm
